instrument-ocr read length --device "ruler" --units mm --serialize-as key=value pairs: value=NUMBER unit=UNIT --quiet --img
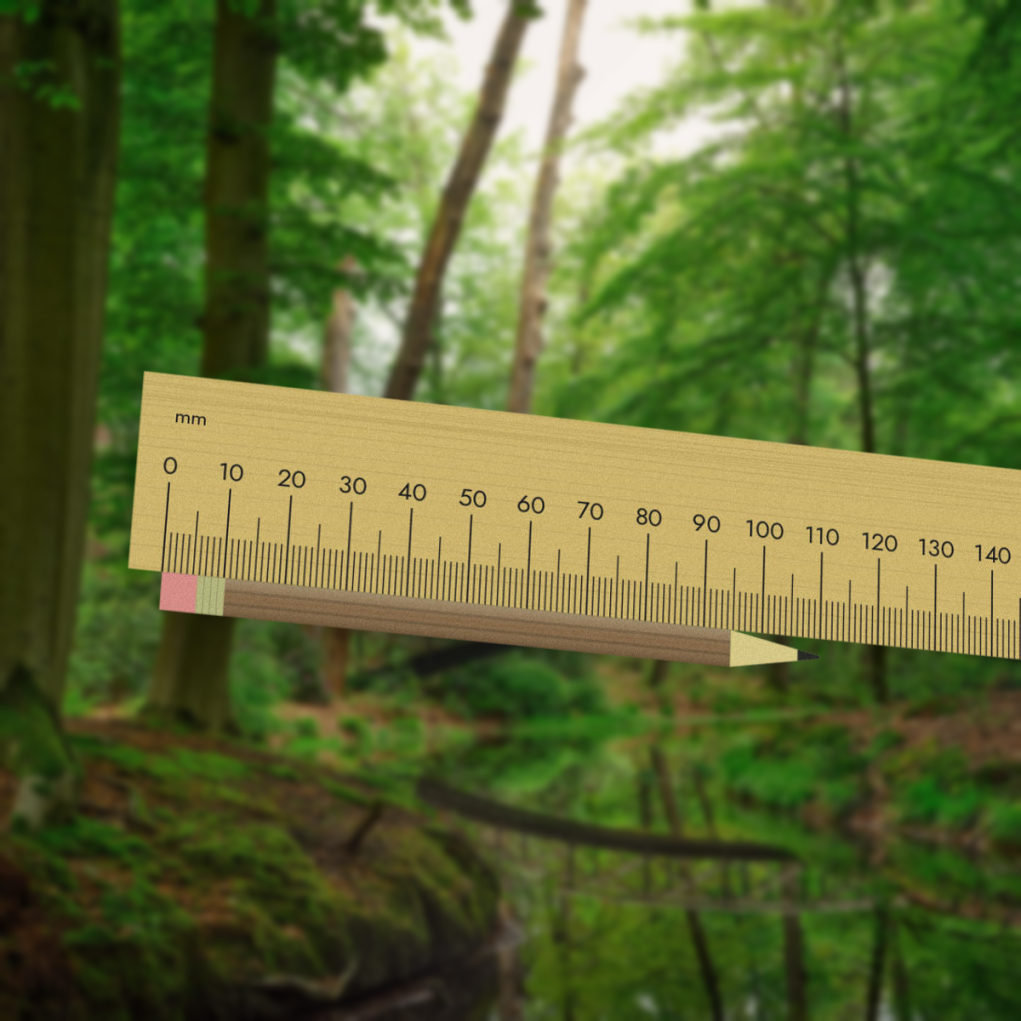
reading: value=110 unit=mm
